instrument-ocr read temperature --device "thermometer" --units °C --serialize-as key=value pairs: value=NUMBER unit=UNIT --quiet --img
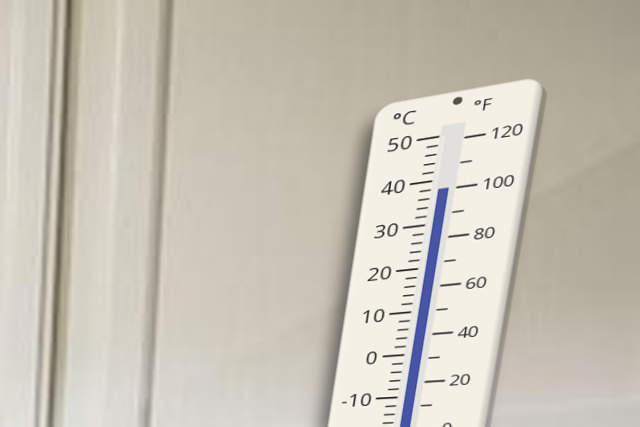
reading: value=38 unit=°C
